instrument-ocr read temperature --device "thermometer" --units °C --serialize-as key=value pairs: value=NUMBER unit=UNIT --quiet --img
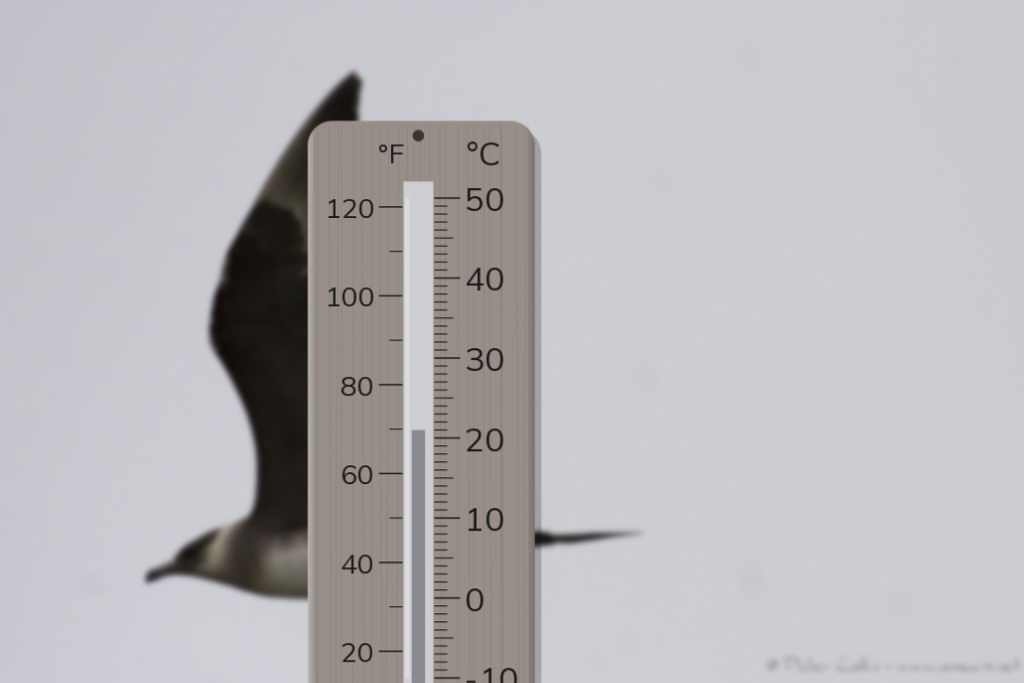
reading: value=21 unit=°C
